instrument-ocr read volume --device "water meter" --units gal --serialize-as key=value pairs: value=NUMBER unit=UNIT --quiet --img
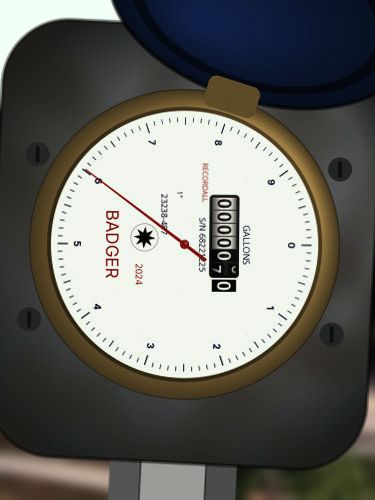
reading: value=66.0 unit=gal
